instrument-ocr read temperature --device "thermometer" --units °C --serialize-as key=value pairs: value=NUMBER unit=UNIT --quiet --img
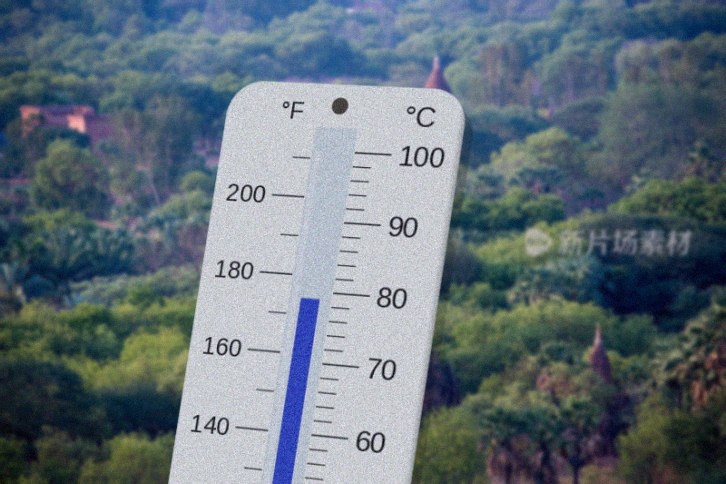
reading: value=79 unit=°C
